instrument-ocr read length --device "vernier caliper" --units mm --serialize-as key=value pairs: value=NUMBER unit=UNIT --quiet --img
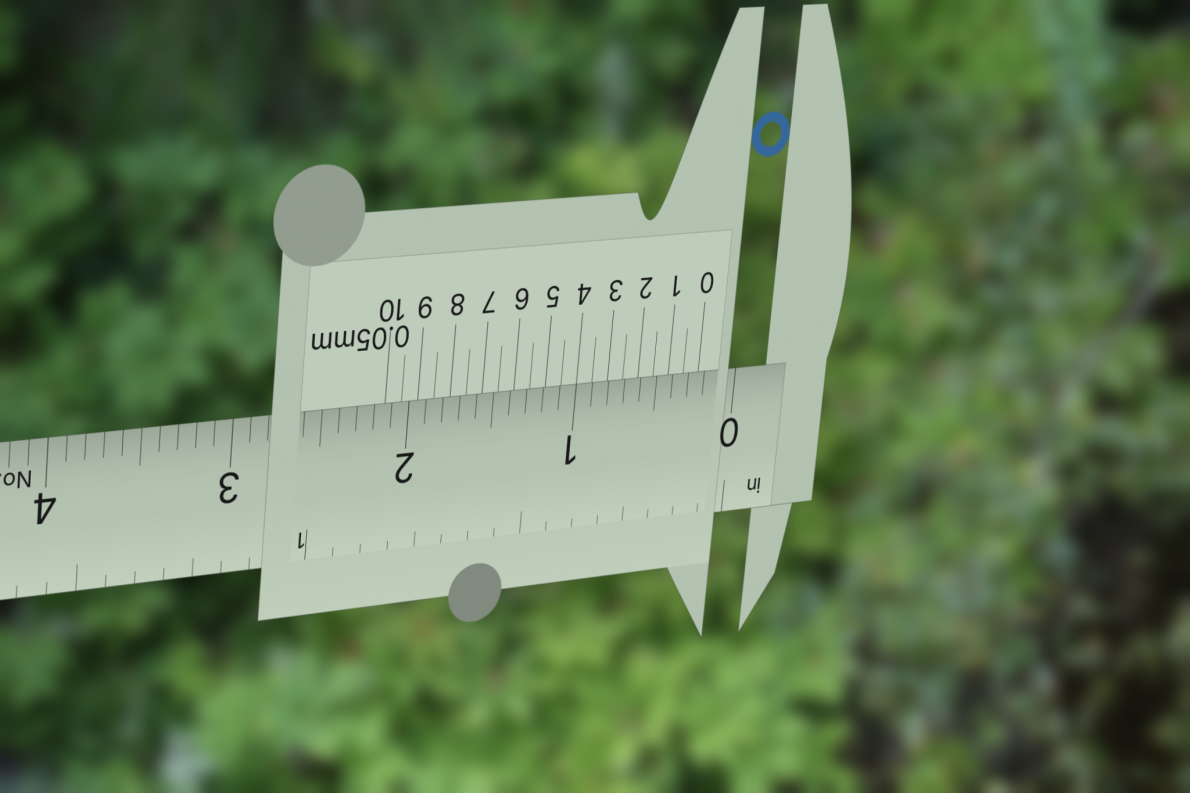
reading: value=2.4 unit=mm
